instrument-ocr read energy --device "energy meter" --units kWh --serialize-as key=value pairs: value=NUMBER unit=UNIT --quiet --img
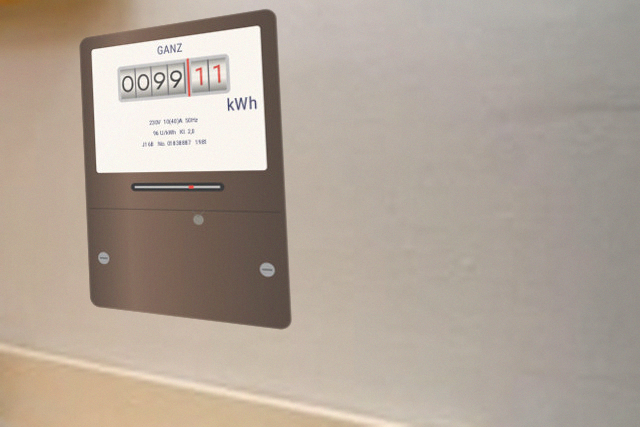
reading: value=99.11 unit=kWh
